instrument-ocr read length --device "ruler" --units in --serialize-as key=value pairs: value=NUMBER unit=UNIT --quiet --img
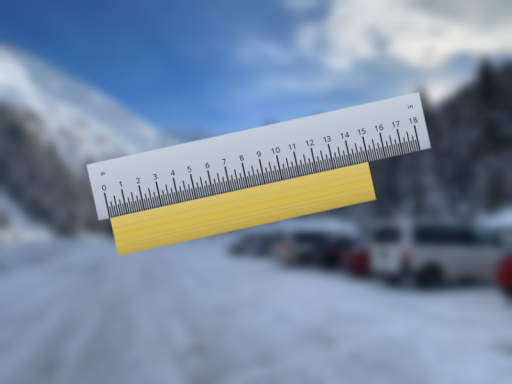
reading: value=15 unit=in
